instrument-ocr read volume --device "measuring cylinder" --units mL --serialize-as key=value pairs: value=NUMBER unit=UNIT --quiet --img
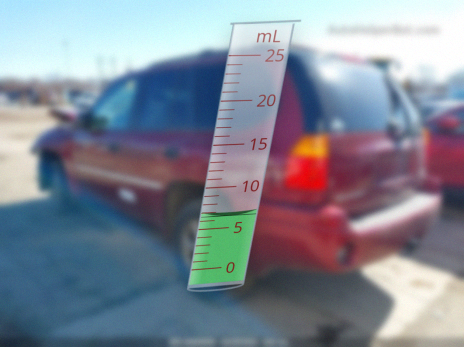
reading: value=6.5 unit=mL
